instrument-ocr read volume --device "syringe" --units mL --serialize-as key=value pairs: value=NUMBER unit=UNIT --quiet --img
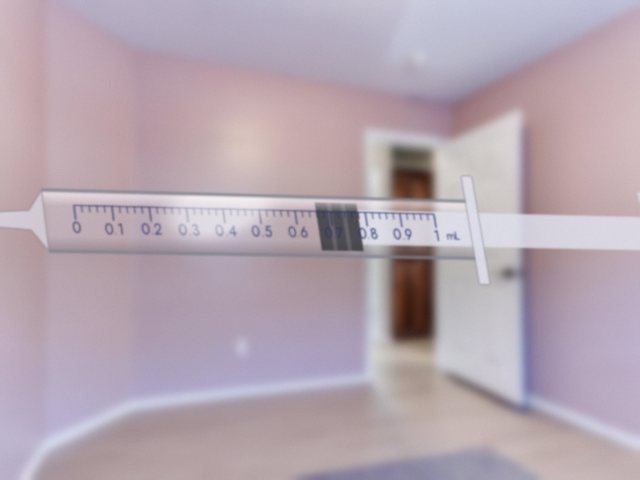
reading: value=0.66 unit=mL
